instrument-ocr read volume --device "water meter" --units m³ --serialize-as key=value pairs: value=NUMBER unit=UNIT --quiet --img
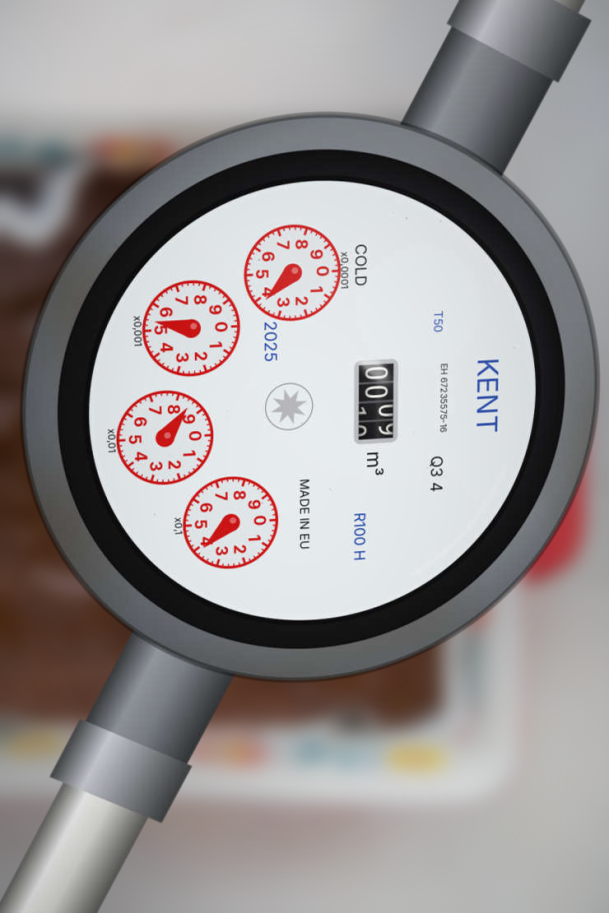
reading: value=9.3853 unit=m³
